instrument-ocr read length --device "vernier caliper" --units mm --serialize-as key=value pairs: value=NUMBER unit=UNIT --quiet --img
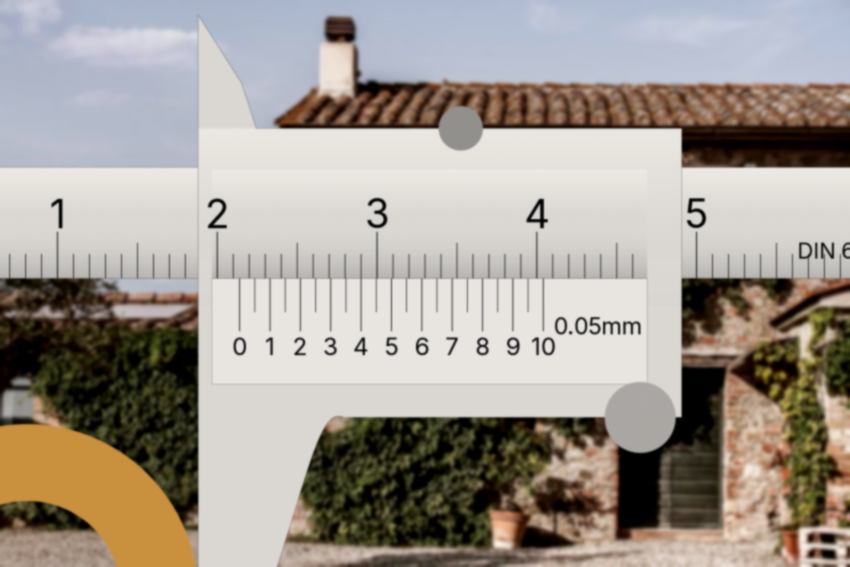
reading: value=21.4 unit=mm
